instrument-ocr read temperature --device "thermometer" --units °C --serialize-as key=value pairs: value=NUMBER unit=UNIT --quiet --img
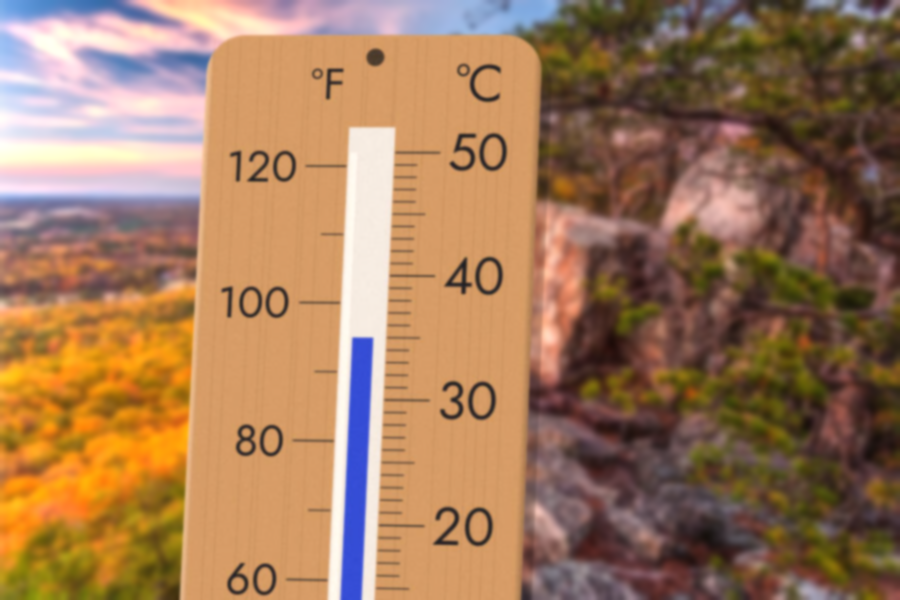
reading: value=35 unit=°C
